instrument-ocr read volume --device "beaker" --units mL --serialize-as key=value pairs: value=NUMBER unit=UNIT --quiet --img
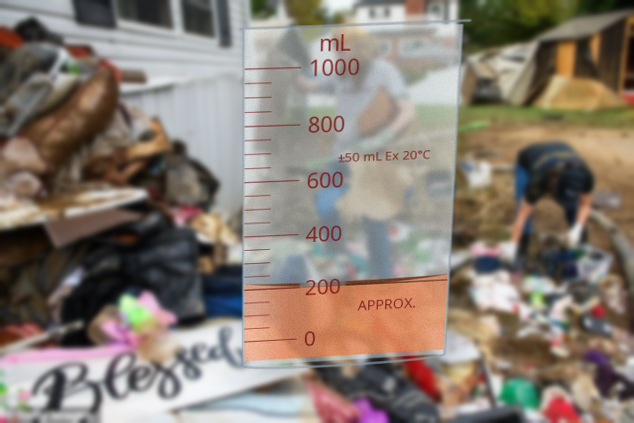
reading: value=200 unit=mL
